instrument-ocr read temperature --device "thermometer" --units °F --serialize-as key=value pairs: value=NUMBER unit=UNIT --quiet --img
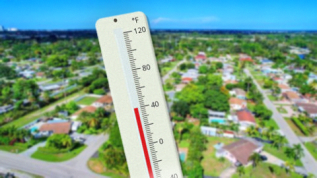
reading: value=40 unit=°F
